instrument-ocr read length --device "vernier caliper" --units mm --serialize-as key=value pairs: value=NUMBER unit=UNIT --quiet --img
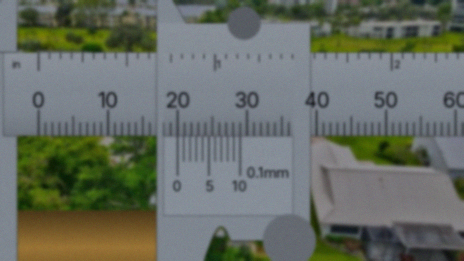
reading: value=20.0 unit=mm
